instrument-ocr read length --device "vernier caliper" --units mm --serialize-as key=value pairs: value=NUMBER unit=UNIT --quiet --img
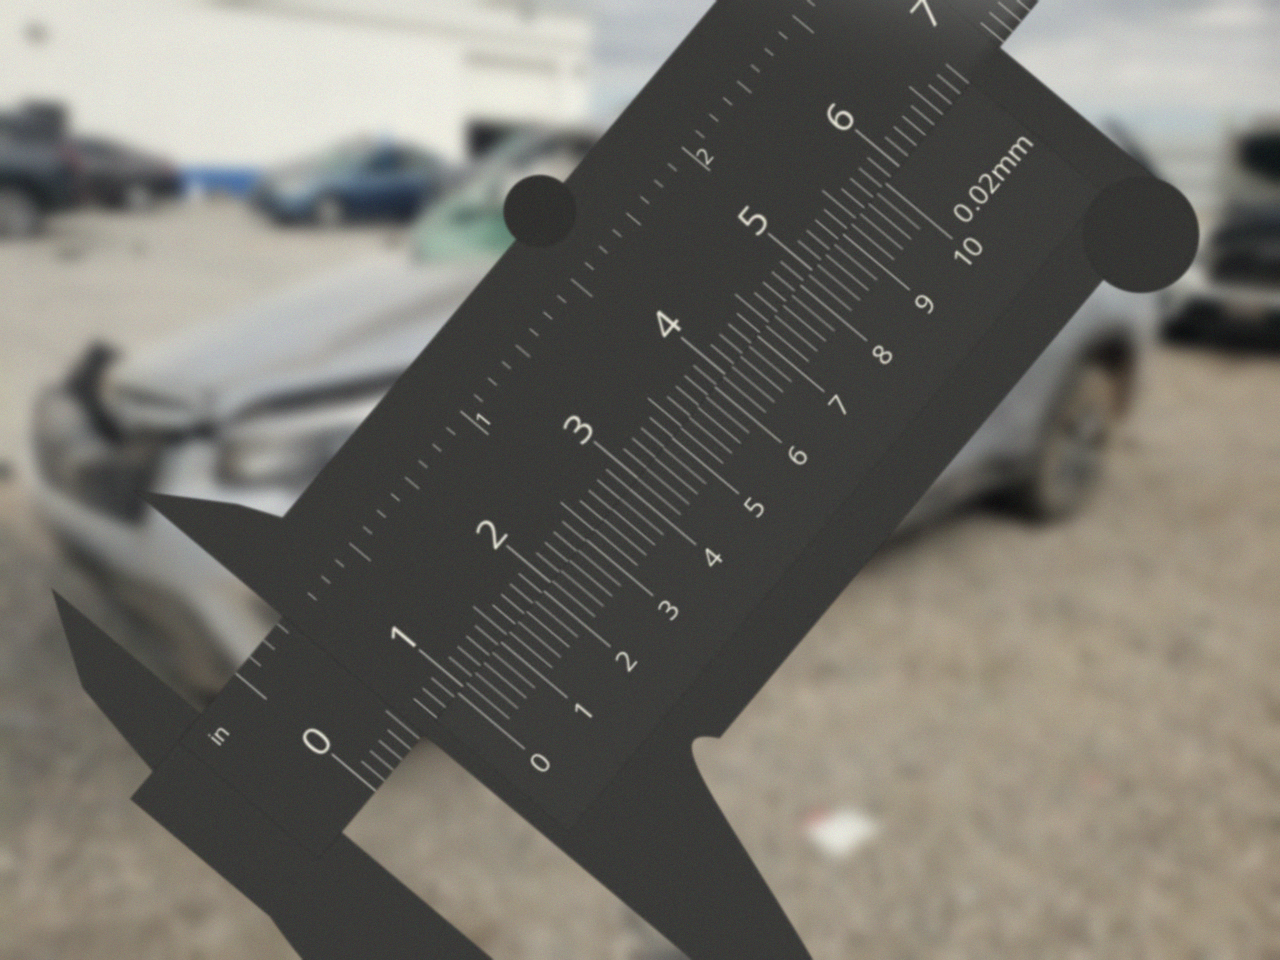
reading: value=9.4 unit=mm
